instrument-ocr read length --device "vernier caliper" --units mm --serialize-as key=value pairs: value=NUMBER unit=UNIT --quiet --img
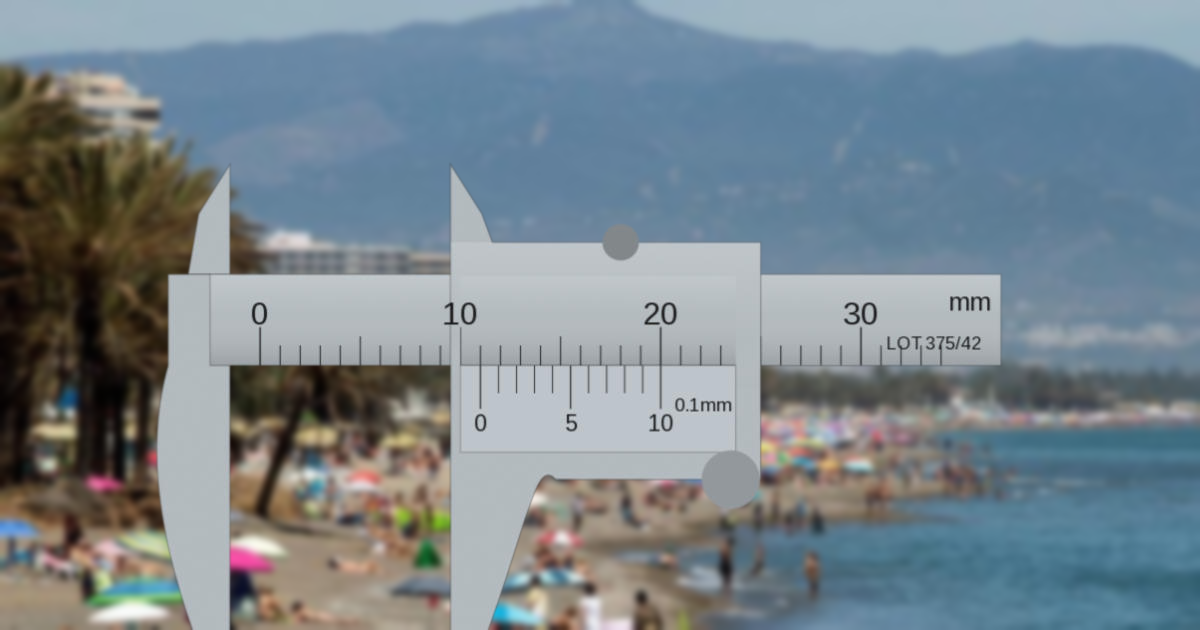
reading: value=11.0 unit=mm
